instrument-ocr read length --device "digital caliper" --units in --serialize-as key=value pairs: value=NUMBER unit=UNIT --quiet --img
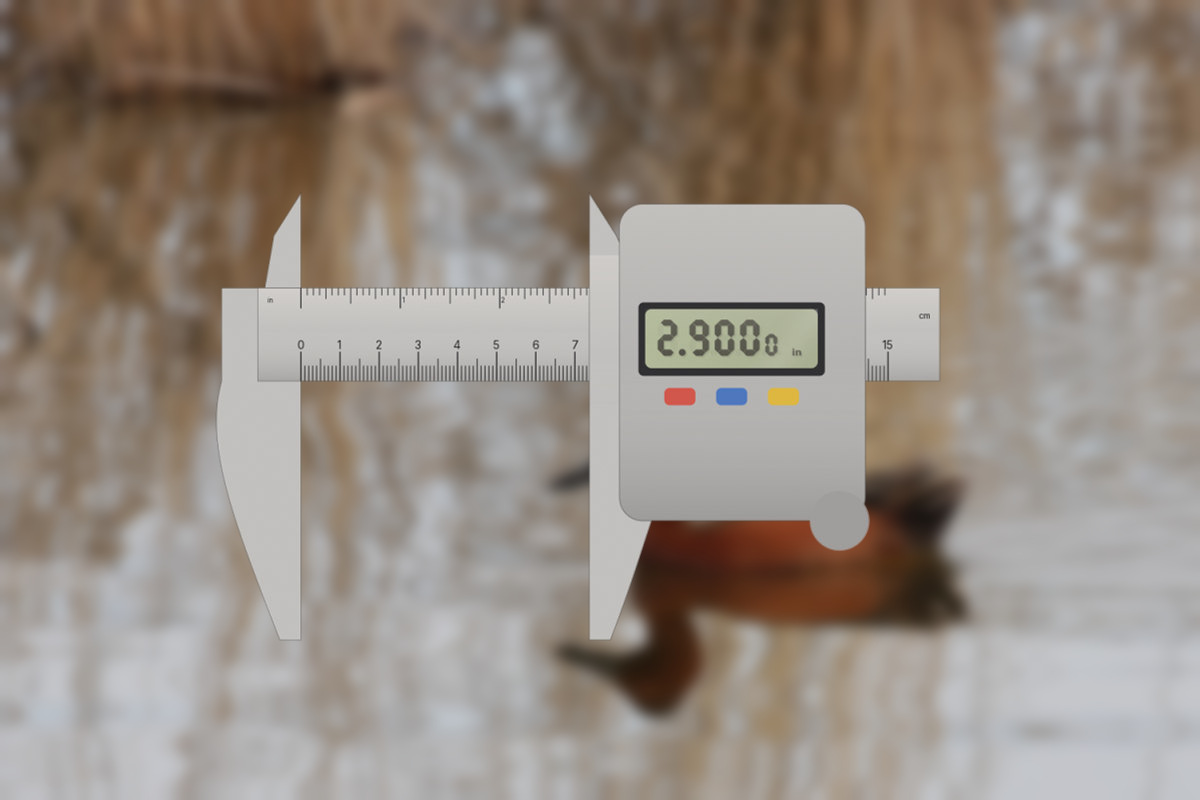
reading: value=2.9000 unit=in
